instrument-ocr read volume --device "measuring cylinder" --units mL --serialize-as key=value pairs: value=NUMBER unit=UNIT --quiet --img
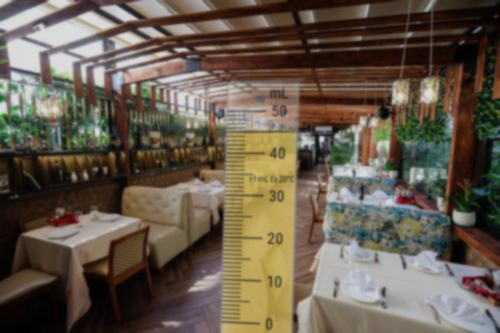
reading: value=45 unit=mL
